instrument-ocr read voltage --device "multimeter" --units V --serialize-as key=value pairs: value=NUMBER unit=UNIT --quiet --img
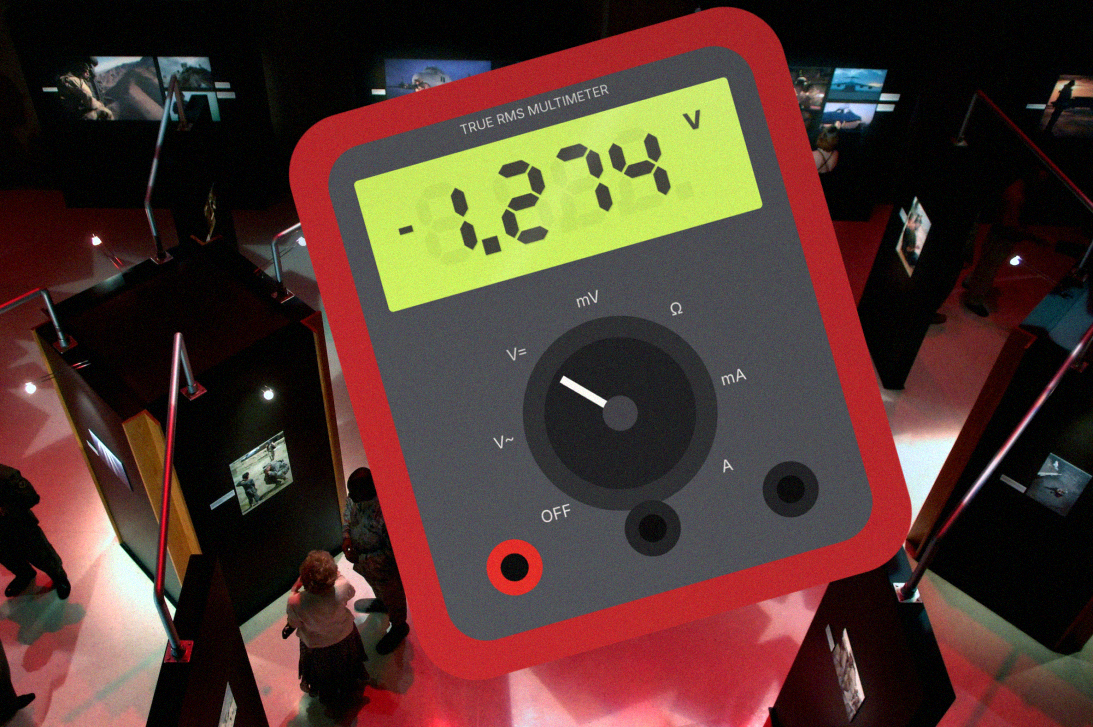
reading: value=-1.274 unit=V
